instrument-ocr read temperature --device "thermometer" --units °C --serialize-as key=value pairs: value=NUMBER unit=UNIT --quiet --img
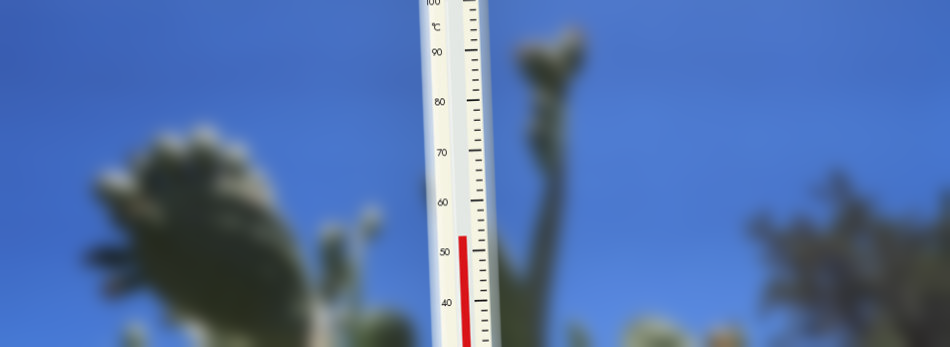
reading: value=53 unit=°C
